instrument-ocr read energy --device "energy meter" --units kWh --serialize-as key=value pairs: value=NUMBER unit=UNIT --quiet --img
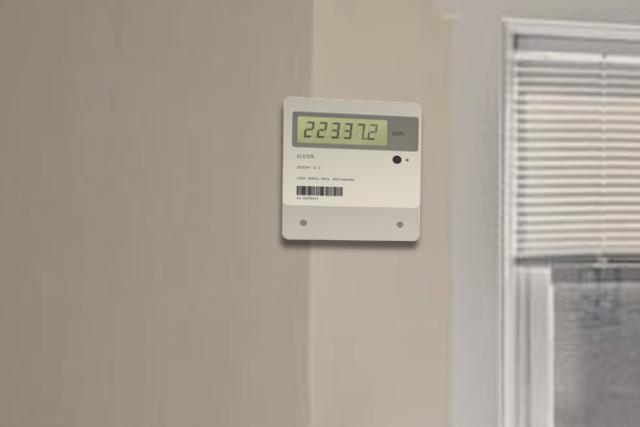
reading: value=22337.2 unit=kWh
